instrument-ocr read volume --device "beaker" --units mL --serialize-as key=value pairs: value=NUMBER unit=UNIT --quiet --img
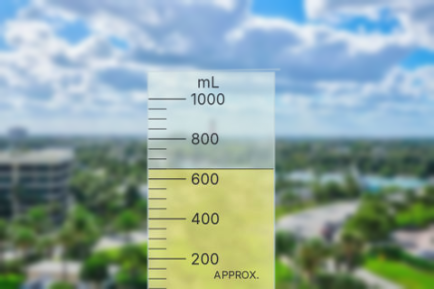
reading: value=650 unit=mL
